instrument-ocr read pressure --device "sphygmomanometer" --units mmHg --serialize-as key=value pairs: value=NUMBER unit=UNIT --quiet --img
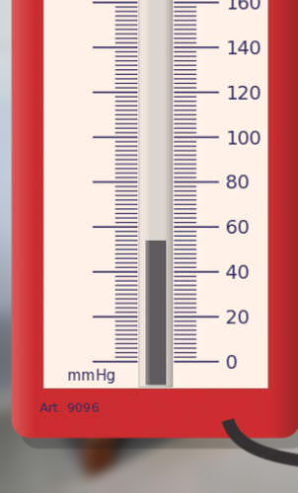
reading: value=54 unit=mmHg
